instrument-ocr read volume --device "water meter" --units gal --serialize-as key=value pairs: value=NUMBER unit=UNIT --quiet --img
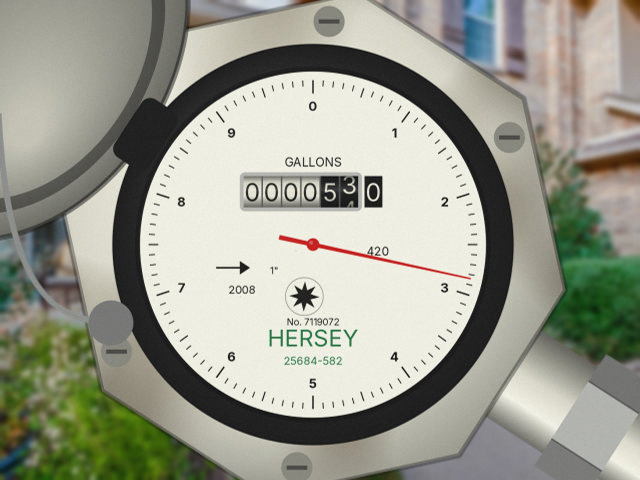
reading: value=532.8 unit=gal
